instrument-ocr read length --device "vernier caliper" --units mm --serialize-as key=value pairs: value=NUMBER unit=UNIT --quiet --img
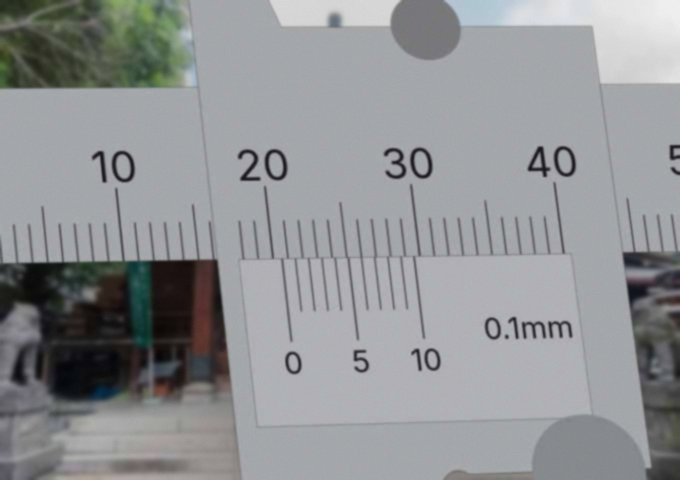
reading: value=20.6 unit=mm
